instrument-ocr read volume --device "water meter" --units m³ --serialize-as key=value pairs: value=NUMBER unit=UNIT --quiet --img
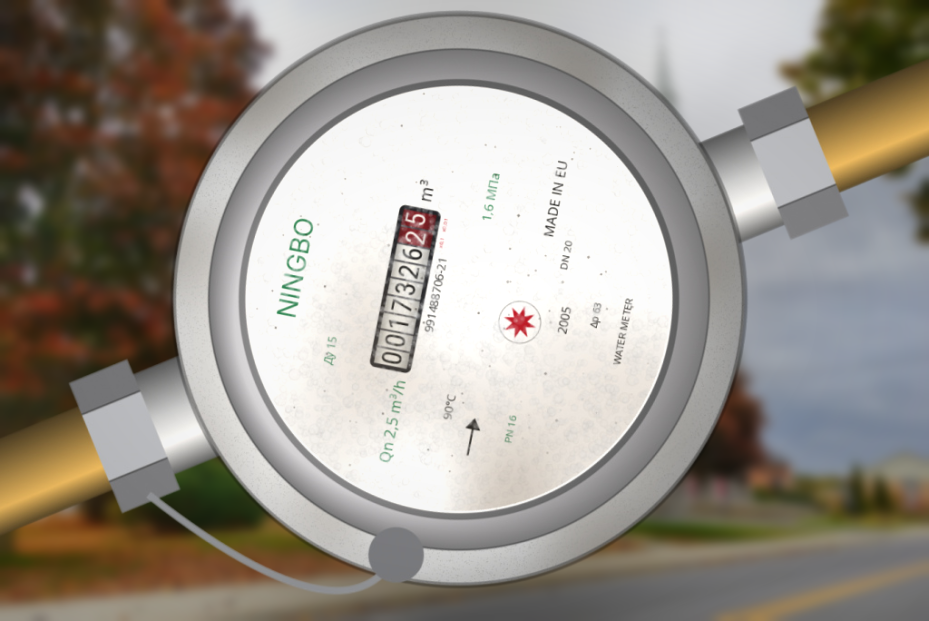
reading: value=17326.25 unit=m³
